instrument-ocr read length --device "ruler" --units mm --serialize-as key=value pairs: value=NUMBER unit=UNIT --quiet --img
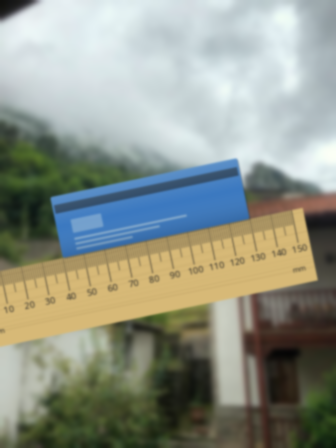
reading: value=90 unit=mm
